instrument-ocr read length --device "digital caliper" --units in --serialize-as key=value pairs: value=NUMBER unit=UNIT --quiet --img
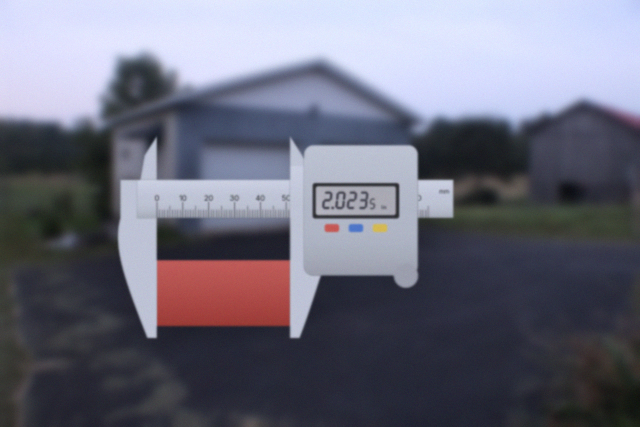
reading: value=2.0235 unit=in
